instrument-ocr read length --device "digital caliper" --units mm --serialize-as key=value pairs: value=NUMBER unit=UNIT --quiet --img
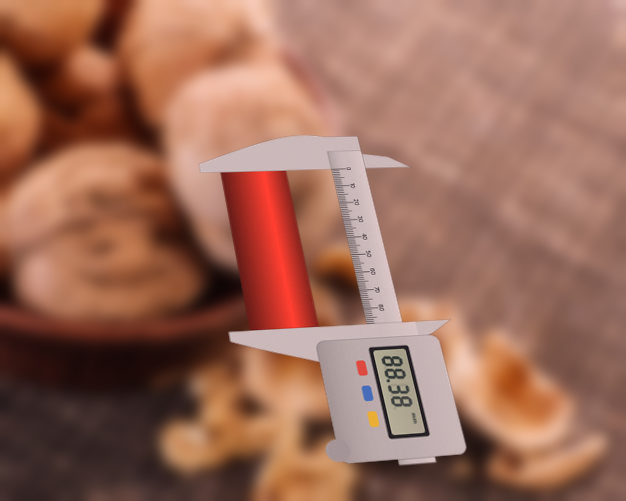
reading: value=88.38 unit=mm
